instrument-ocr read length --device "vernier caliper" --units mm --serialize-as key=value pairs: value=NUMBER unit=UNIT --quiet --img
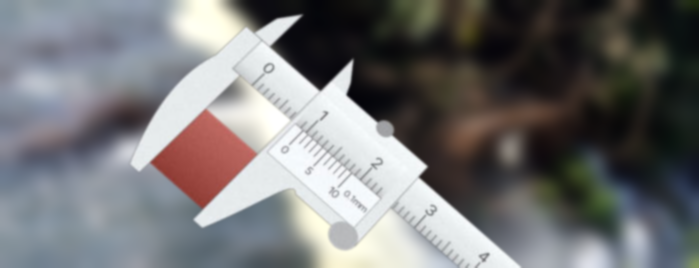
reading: value=9.5 unit=mm
